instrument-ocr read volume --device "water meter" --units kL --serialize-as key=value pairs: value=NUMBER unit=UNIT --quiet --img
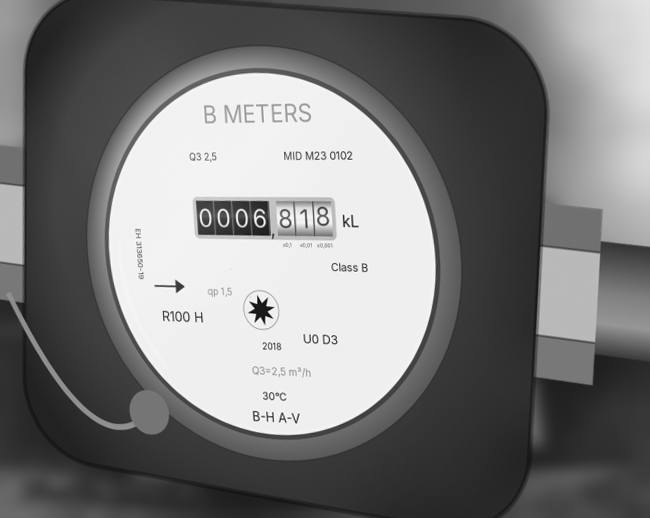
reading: value=6.818 unit=kL
